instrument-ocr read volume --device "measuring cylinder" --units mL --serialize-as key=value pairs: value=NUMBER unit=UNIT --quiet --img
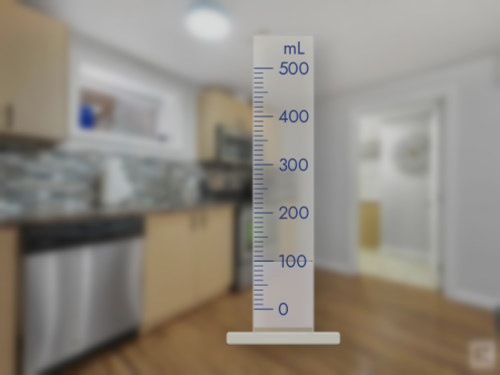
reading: value=100 unit=mL
